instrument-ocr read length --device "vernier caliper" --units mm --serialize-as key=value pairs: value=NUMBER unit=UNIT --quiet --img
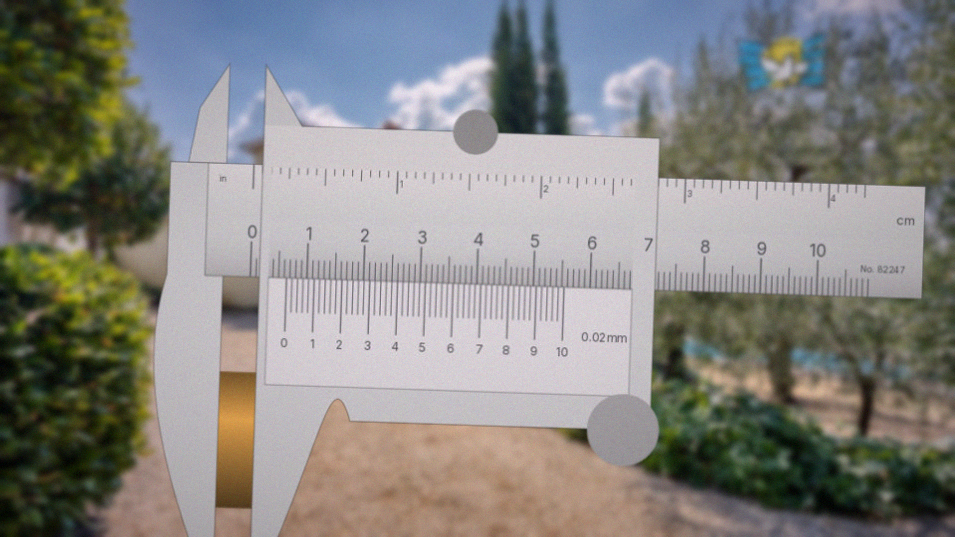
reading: value=6.4 unit=mm
